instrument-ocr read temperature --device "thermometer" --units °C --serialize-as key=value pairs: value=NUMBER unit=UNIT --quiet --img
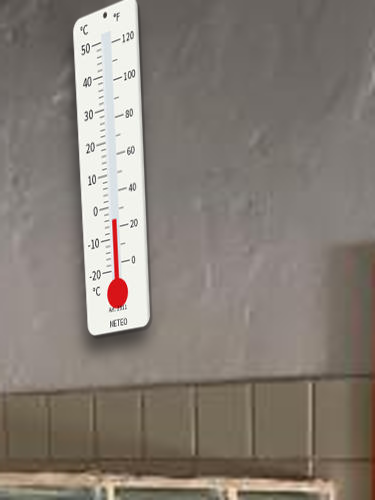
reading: value=-4 unit=°C
